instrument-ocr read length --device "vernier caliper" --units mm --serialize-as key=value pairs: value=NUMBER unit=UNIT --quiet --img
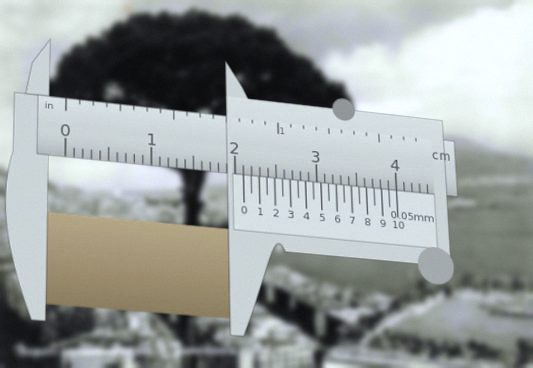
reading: value=21.0 unit=mm
